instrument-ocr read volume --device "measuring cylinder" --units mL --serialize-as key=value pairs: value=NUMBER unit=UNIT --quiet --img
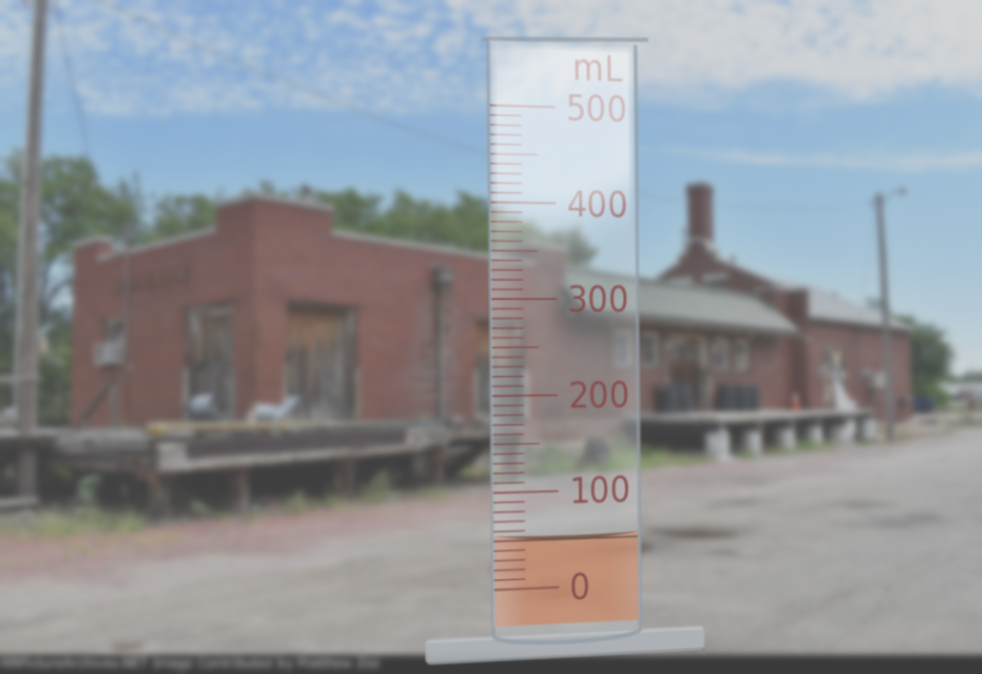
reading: value=50 unit=mL
